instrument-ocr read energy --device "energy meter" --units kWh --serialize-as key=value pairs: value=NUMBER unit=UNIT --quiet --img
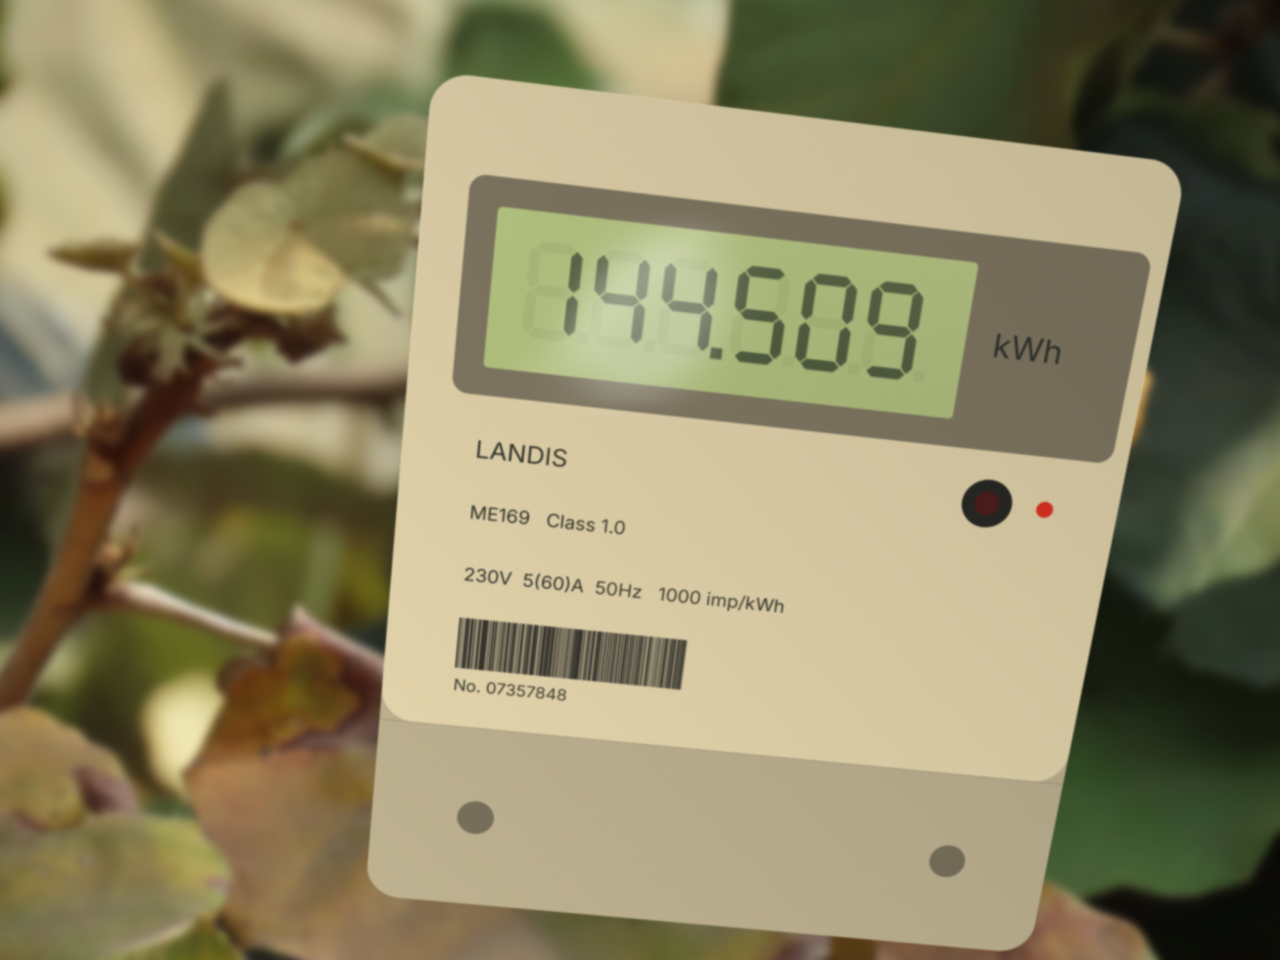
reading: value=144.509 unit=kWh
